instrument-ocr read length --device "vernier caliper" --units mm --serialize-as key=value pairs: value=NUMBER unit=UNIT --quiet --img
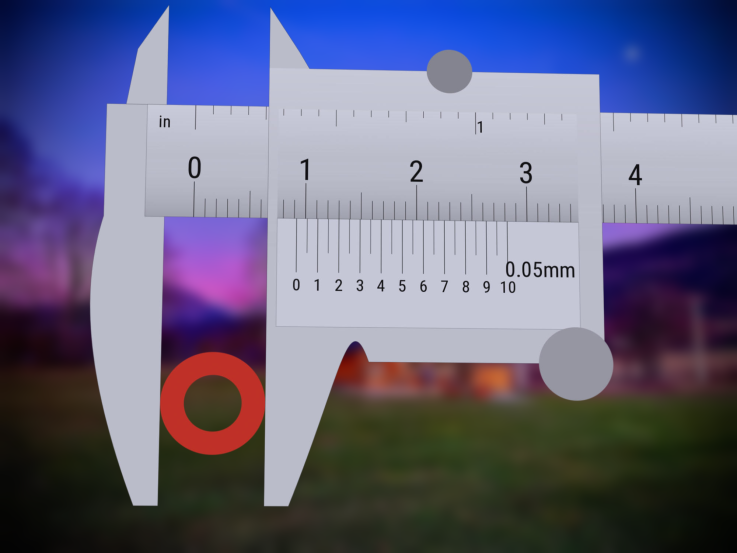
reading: value=9.2 unit=mm
